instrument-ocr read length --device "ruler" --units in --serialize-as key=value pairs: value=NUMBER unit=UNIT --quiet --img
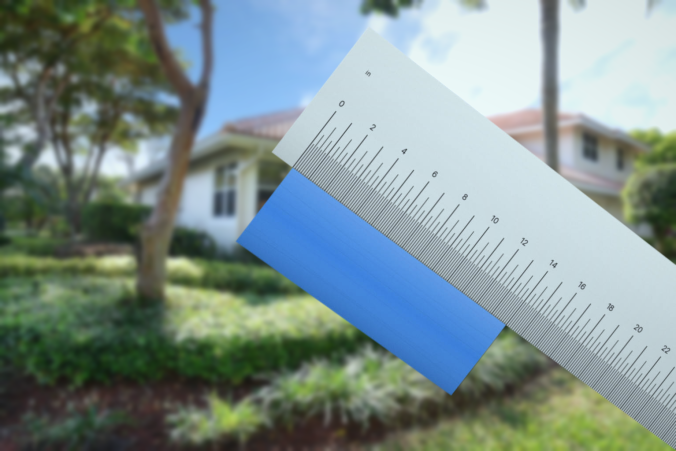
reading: value=14 unit=in
